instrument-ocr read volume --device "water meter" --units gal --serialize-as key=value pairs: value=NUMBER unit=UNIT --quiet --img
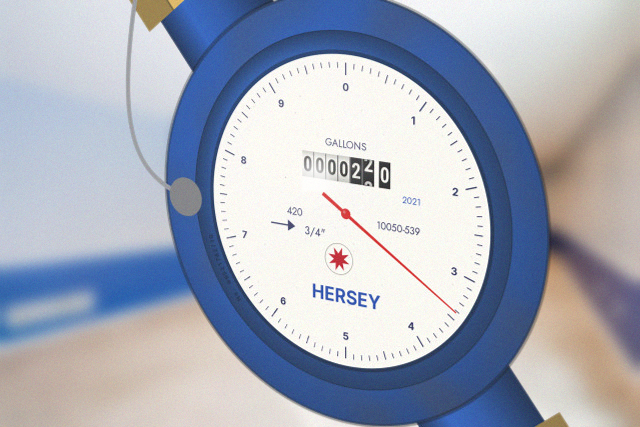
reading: value=223.4 unit=gal
